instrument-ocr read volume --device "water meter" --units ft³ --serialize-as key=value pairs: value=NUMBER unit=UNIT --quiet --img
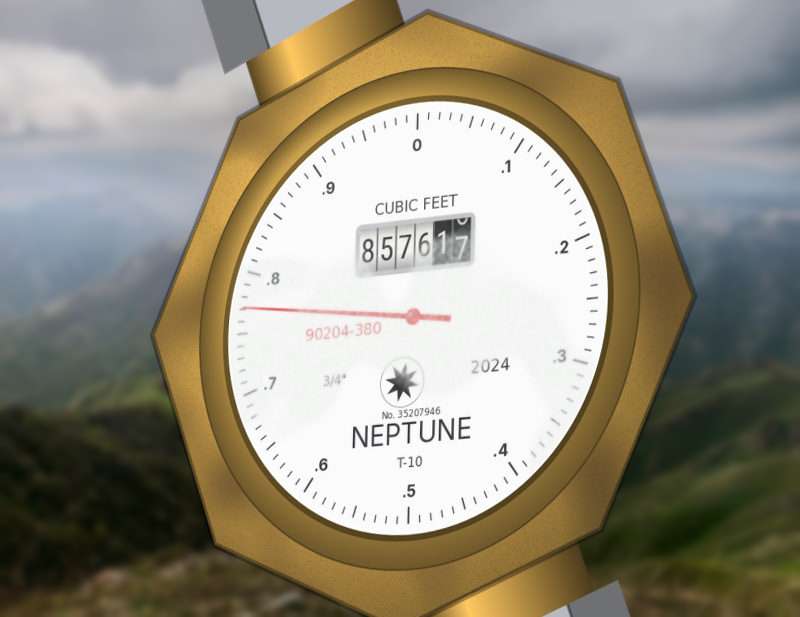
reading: value=857616.77 unit=ft³
